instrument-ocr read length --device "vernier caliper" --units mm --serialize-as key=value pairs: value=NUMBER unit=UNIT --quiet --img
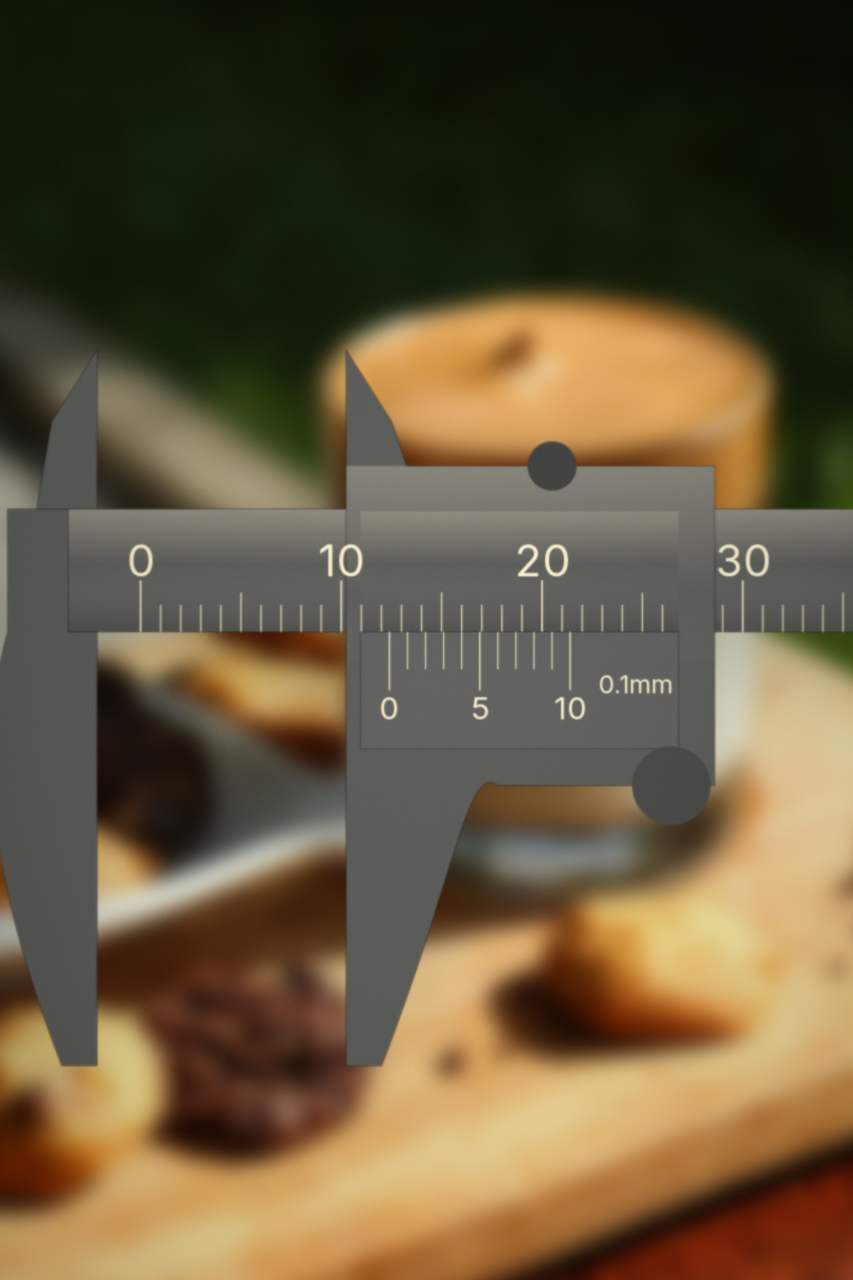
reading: value=12.4 unit=mm
